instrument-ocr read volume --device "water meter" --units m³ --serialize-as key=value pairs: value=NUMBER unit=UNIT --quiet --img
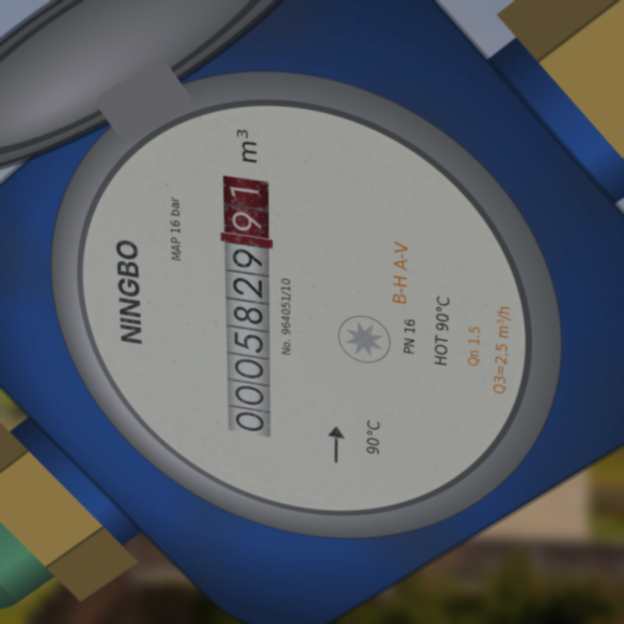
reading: value=5829.91 unit=m³
